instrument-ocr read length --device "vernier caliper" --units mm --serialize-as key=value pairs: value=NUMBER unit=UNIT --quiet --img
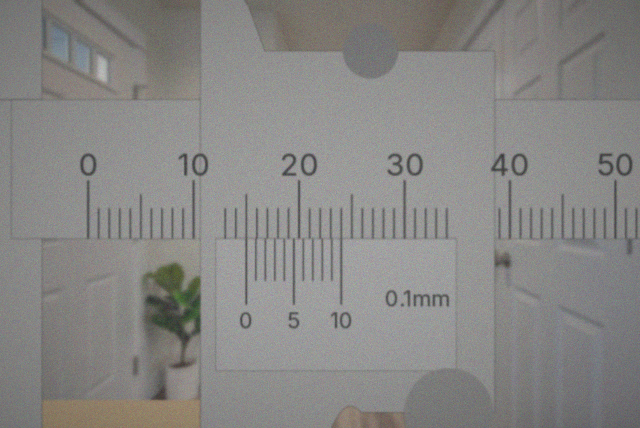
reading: value=15.0 unit=mm
